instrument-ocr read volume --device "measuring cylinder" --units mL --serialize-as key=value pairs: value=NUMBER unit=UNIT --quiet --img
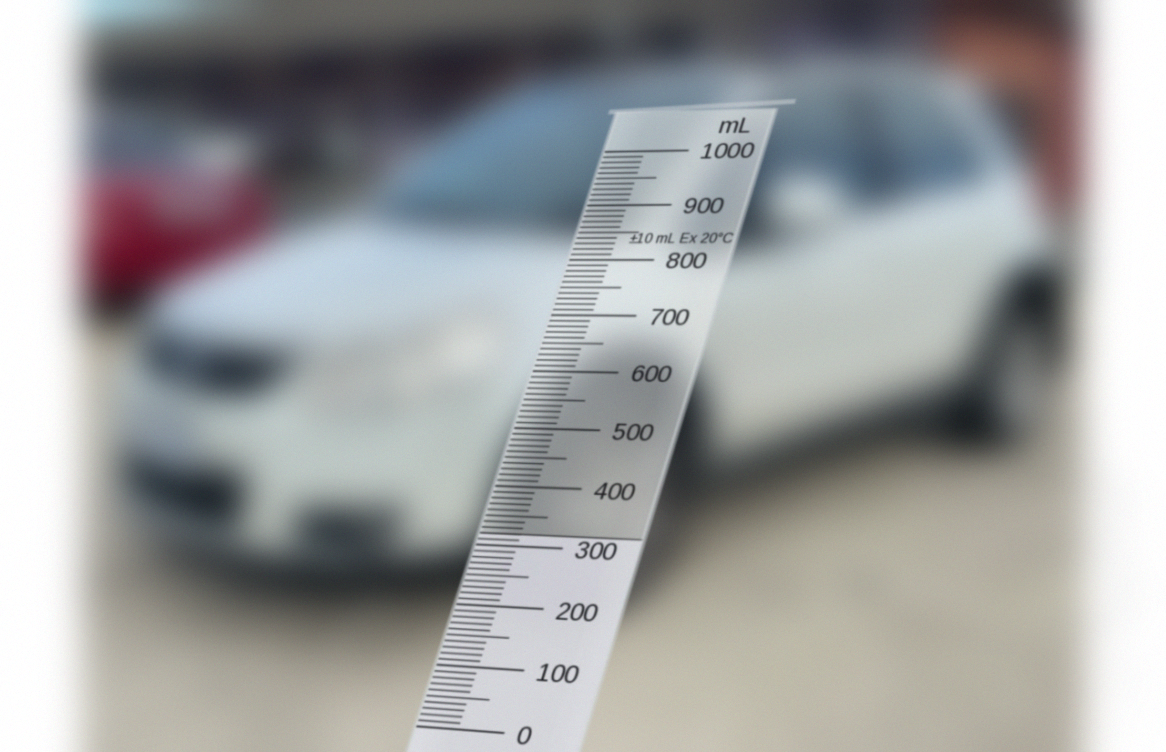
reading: value=320 unit=mL
